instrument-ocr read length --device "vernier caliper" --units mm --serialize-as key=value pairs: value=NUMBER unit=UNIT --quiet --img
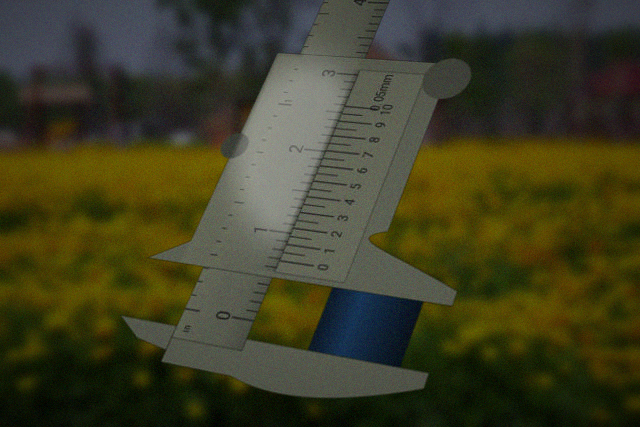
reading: value=6.8 unit=mm
